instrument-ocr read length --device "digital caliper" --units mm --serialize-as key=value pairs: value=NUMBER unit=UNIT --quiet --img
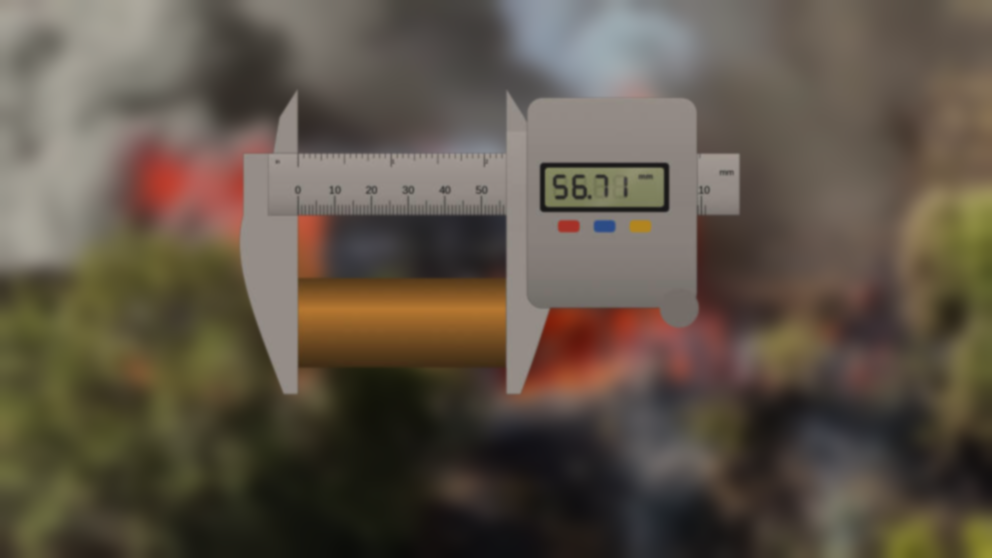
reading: value=56.71 unit=mm
